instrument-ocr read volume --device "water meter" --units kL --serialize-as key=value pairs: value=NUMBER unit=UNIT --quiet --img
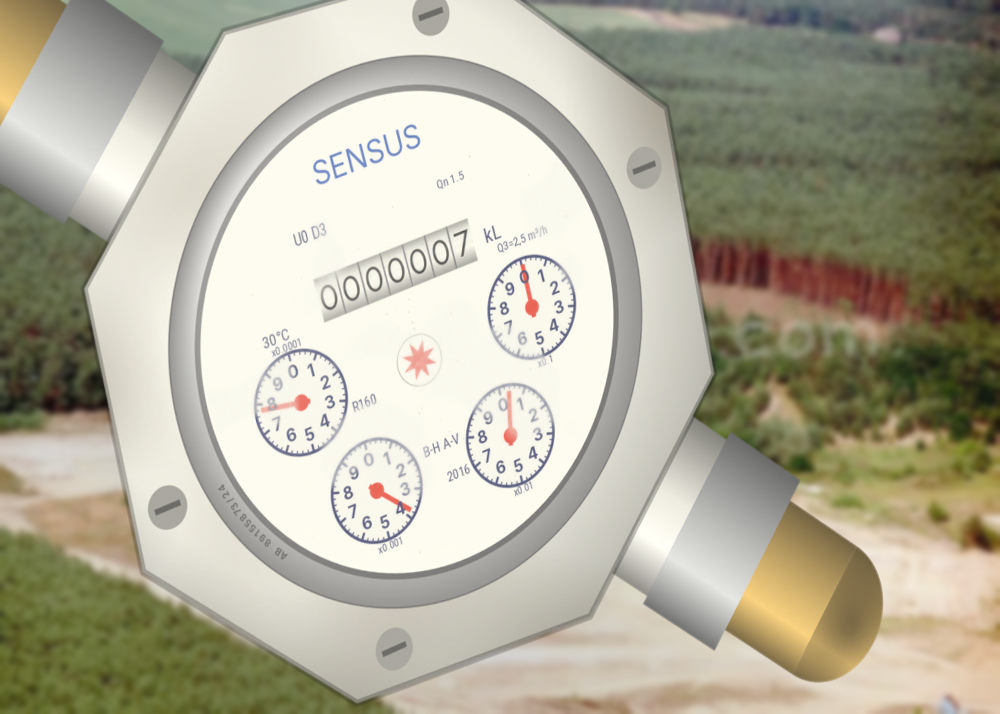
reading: value=7.0037 unit=kL
